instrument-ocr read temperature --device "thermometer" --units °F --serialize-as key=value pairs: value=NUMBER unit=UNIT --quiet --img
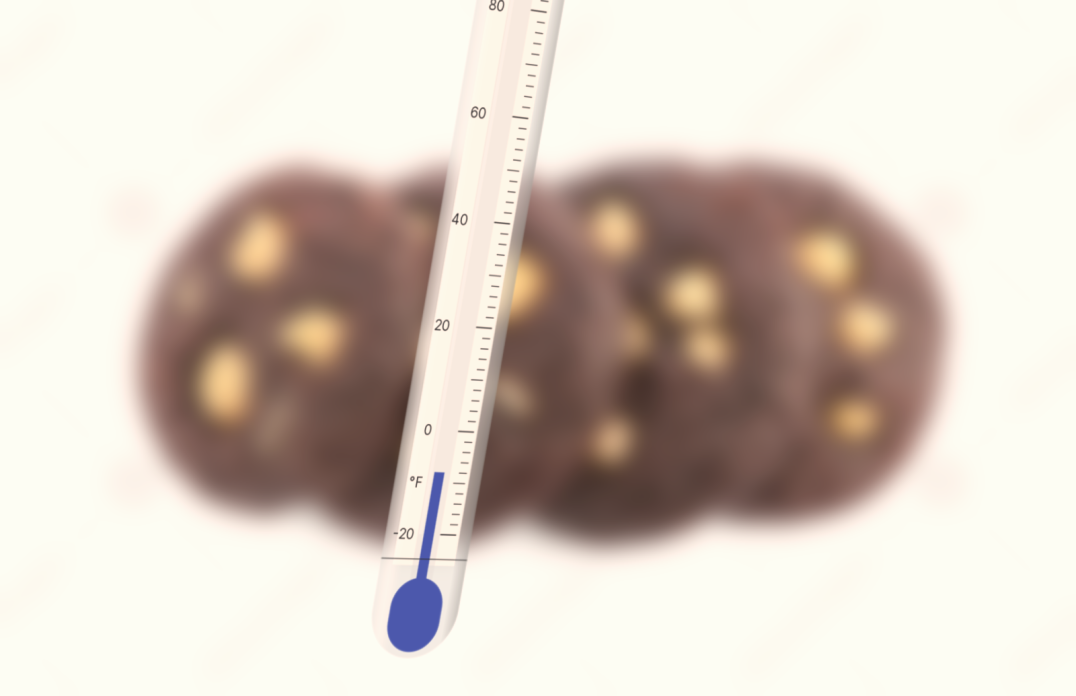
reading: value=-8 unit=°F
